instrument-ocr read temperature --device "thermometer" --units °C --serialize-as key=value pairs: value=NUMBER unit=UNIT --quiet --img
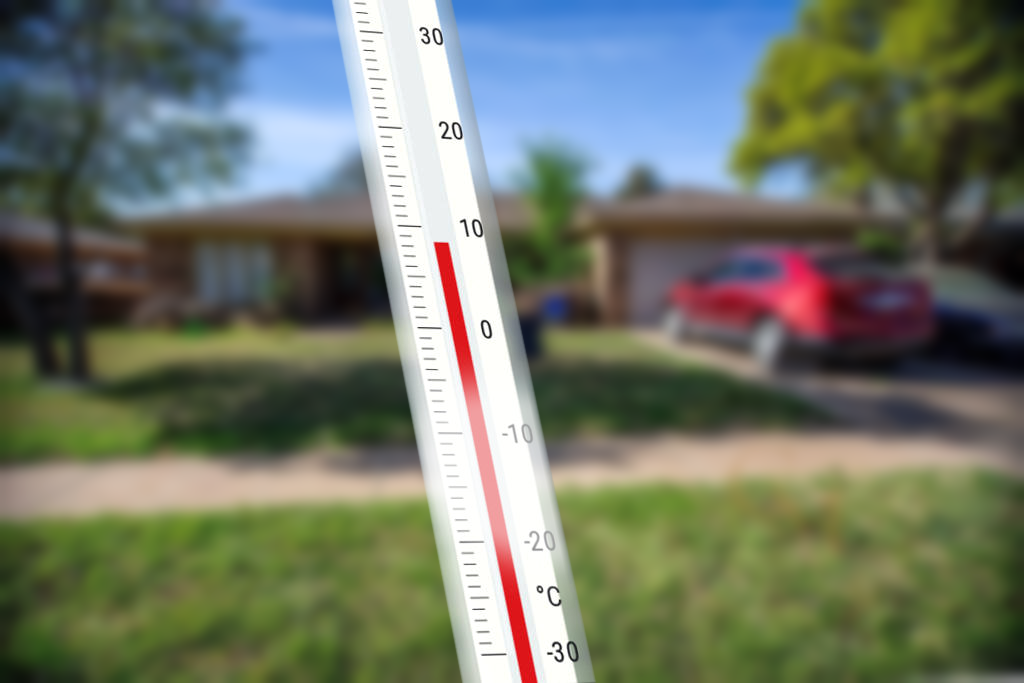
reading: value=8.5 unit=°C
